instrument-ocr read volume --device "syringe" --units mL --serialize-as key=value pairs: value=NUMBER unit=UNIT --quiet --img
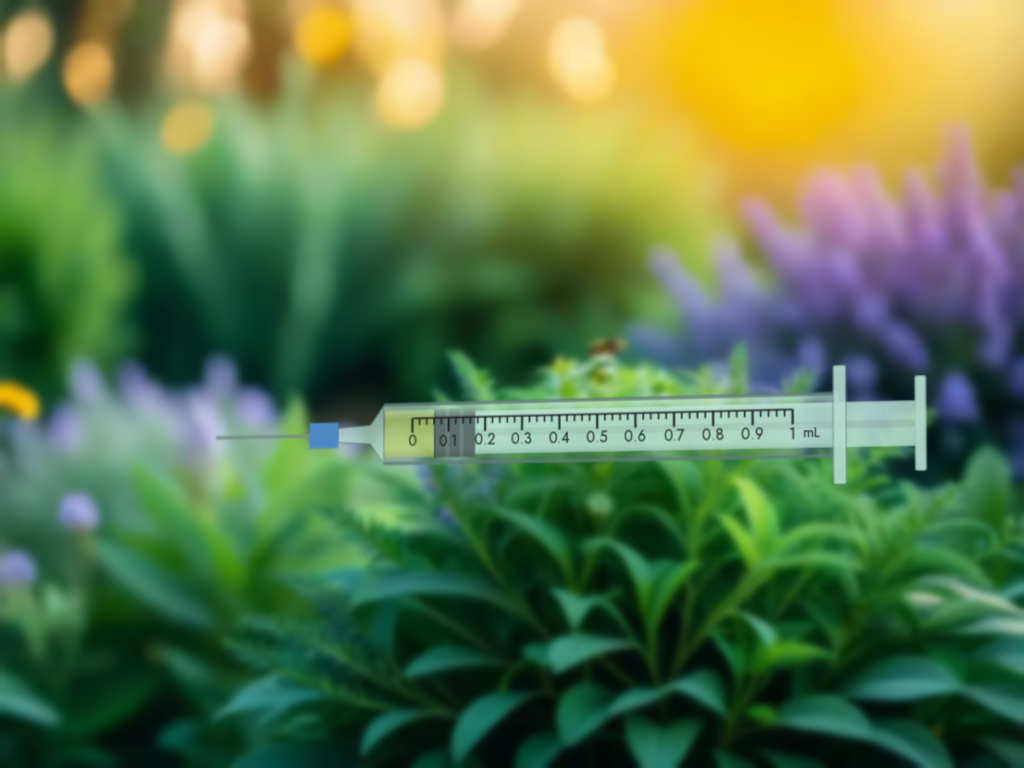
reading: value=0.06 unit=mL
